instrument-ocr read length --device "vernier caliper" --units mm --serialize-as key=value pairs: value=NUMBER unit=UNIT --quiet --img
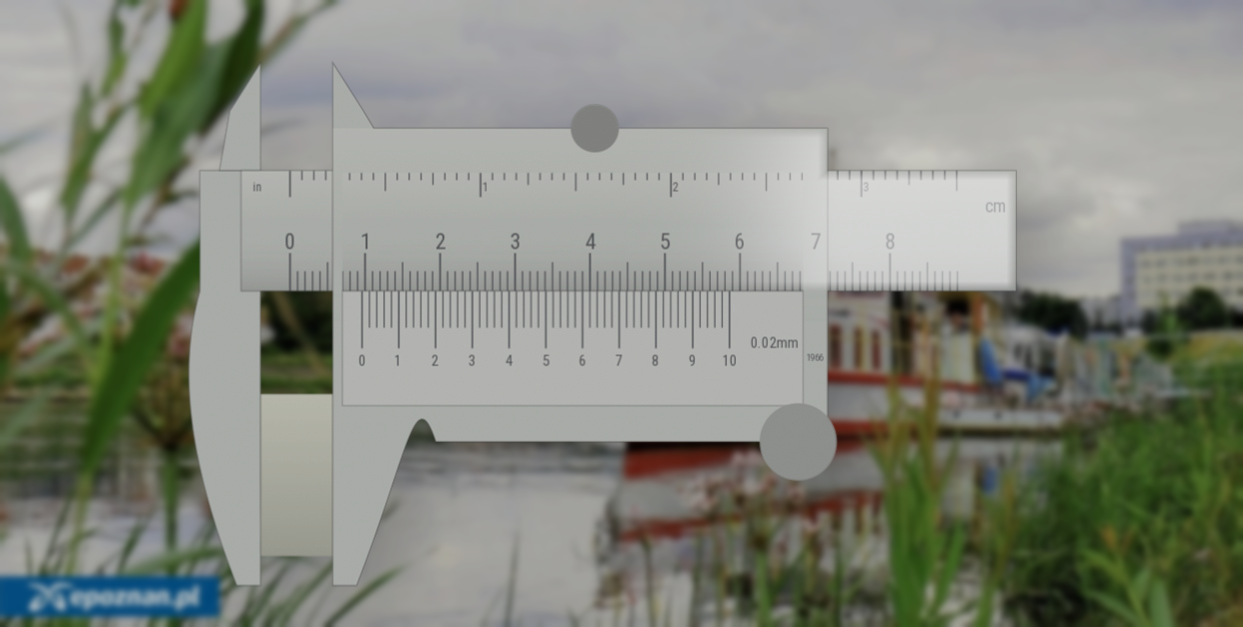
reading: value=9.6 unit=mm
